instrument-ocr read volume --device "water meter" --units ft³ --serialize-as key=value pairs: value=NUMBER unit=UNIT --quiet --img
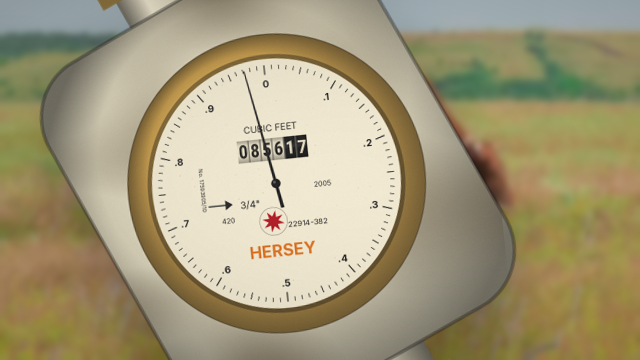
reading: value=85616.97 unit=ft³
